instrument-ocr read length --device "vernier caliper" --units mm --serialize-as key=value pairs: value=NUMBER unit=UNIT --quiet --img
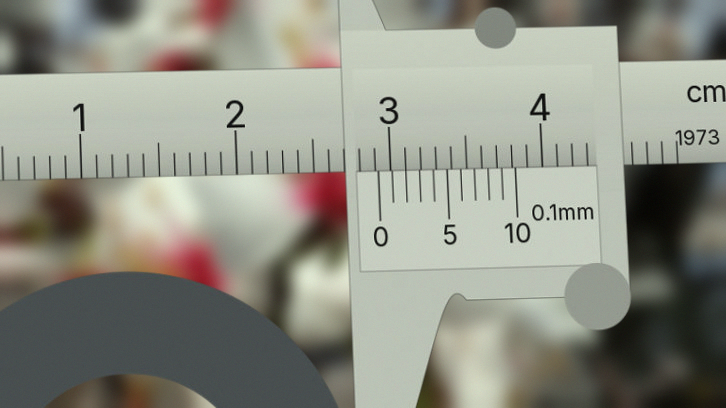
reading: value=29.2 unit=mm
